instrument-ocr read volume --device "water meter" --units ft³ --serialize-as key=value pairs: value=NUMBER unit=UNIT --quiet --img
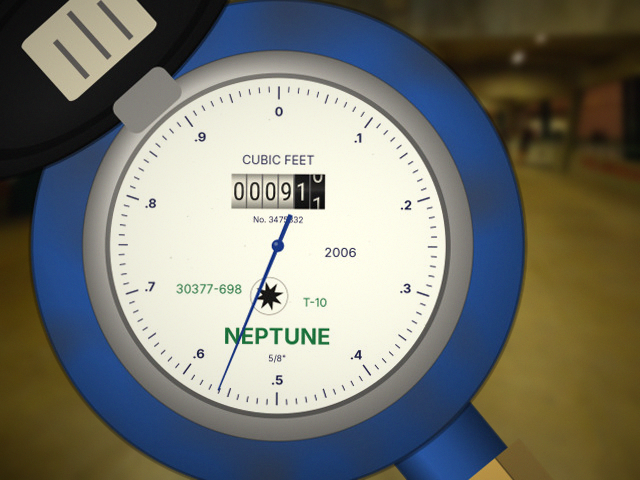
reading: value=910.56 unit=ft³
